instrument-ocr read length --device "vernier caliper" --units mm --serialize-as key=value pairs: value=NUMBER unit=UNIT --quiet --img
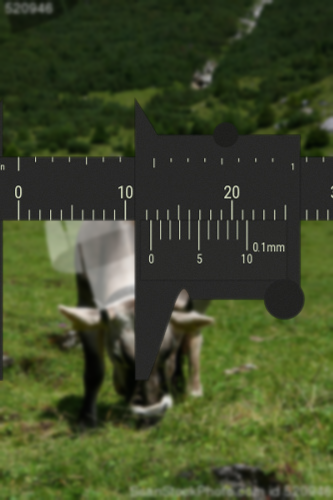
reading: value=12.4 unit=mm
